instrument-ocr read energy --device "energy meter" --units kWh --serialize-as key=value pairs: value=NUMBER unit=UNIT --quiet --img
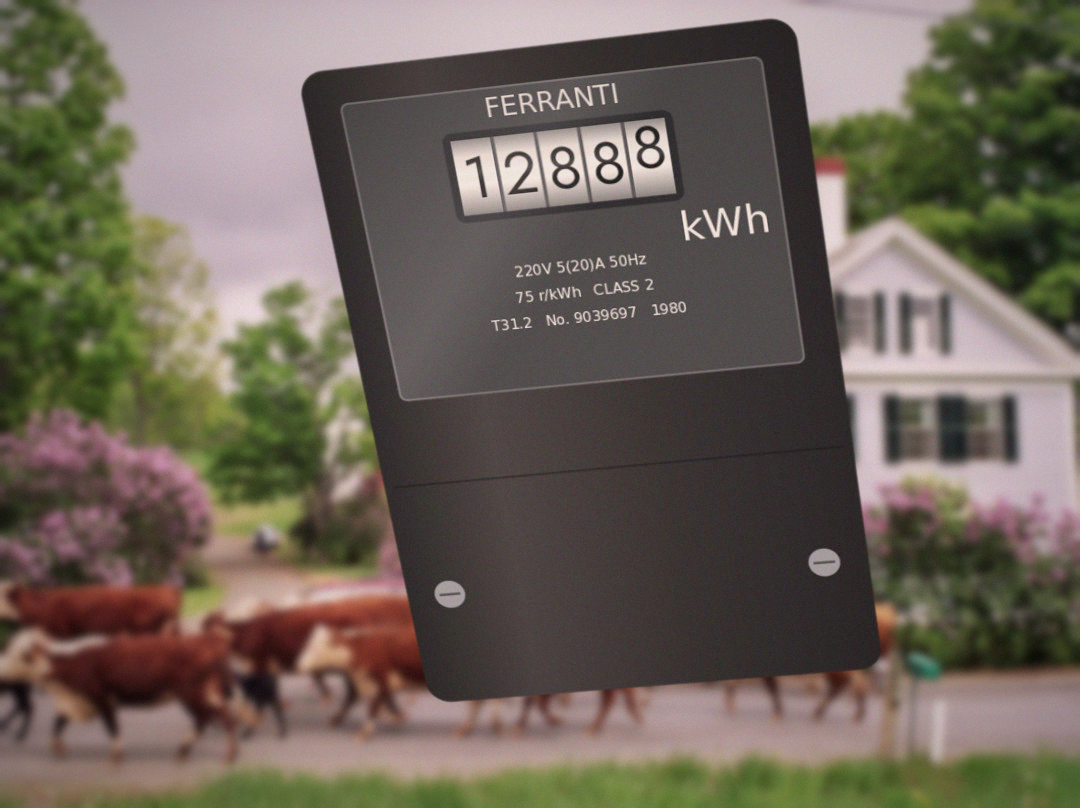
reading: value=12888 unit=kWh
